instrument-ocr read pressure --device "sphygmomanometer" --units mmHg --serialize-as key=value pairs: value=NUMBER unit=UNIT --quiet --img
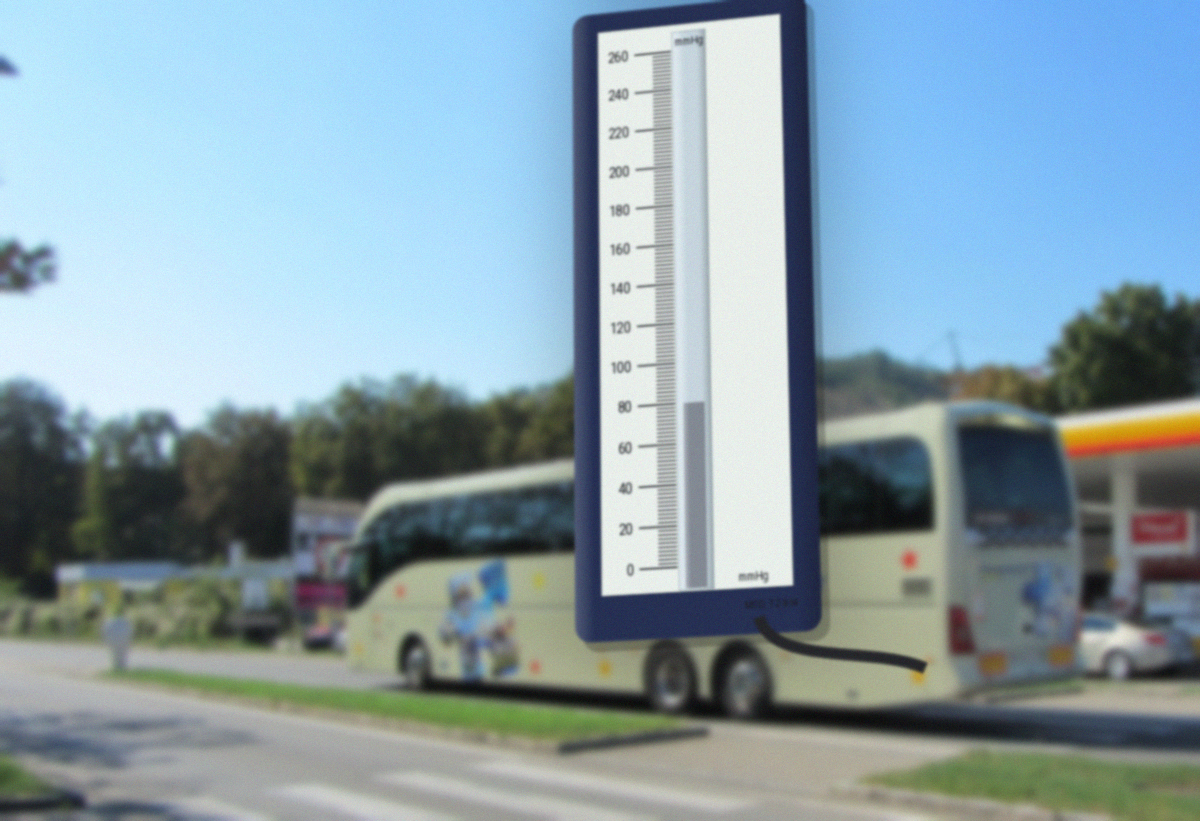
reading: value=80 unit=mmHg
